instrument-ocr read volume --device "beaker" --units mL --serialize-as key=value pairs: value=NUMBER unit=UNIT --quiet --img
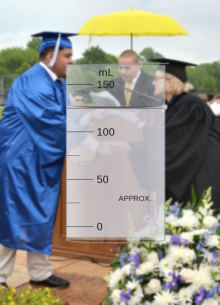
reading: value=125 unit=mL
